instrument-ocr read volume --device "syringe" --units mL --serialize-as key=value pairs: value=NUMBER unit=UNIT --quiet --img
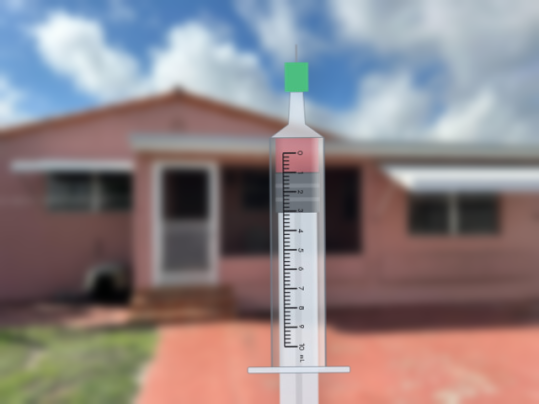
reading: value=1 unit=mL
